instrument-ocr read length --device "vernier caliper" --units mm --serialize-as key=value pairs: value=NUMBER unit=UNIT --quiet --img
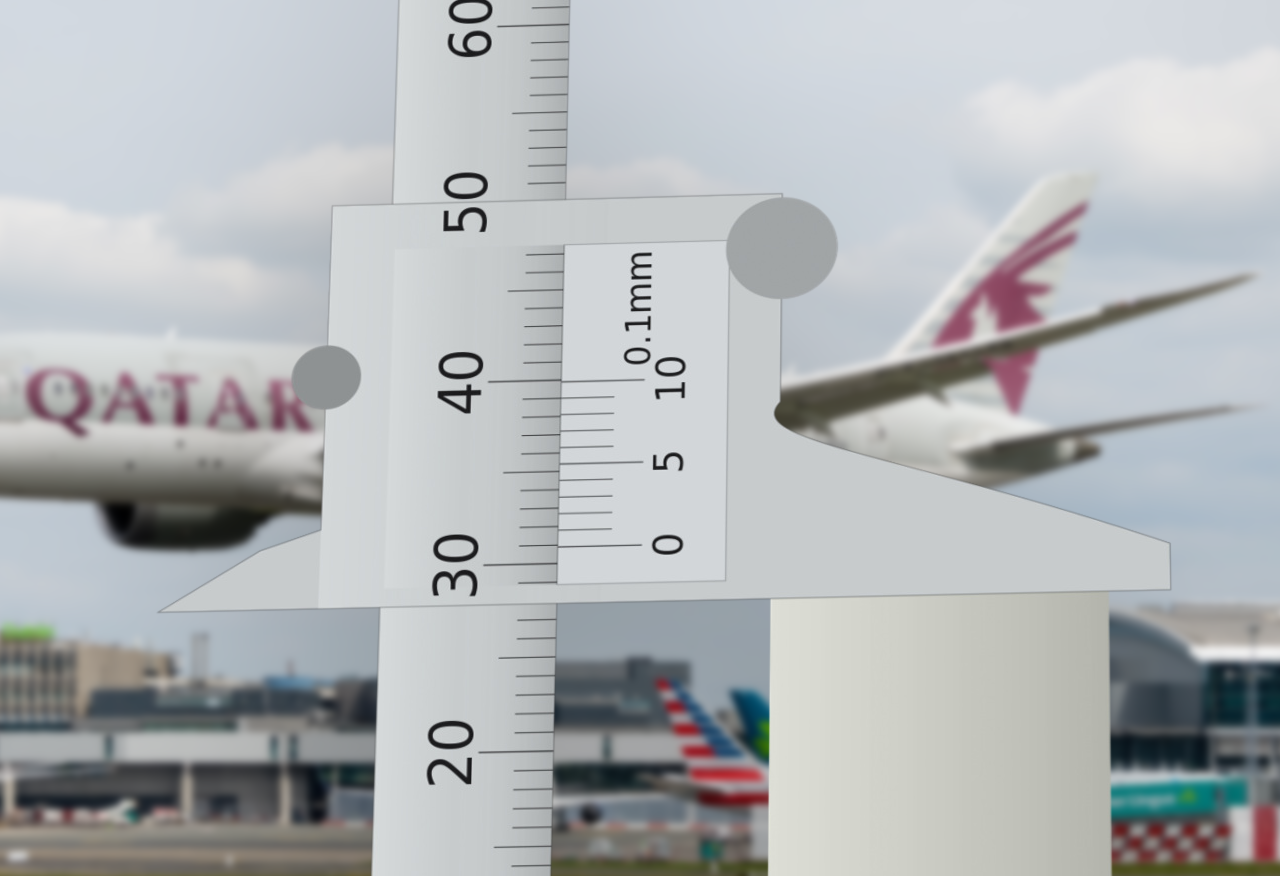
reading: value=30.9 unit=mm
